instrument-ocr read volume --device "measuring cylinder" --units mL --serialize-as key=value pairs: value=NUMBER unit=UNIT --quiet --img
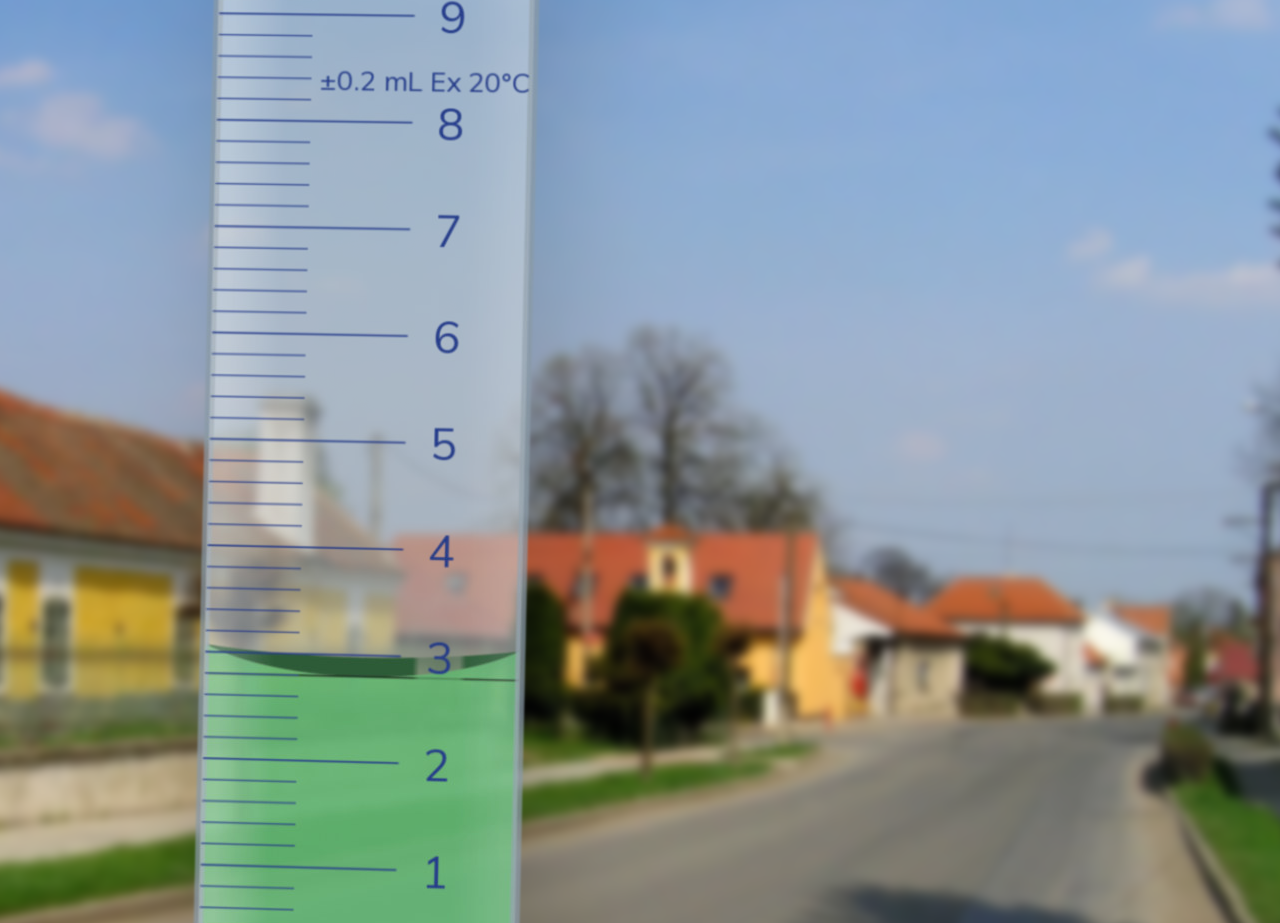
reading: value=2.8 unit=mL
